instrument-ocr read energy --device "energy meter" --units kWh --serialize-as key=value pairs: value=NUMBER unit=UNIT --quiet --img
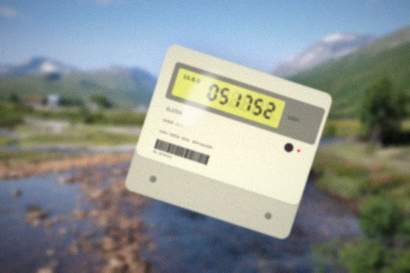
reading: value=51752 unit=kWh
